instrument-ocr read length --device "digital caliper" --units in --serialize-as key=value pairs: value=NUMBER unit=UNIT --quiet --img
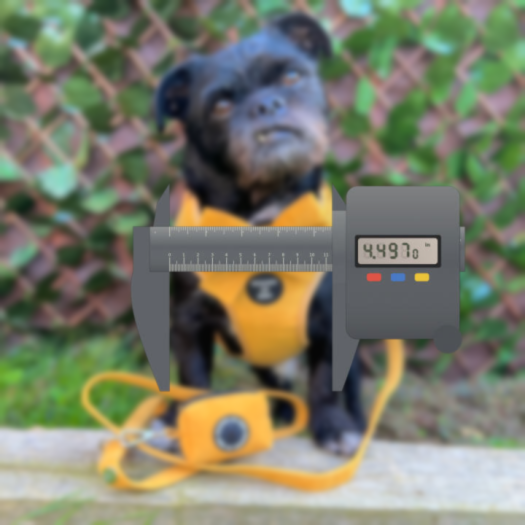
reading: value=4.4970 unit=in
